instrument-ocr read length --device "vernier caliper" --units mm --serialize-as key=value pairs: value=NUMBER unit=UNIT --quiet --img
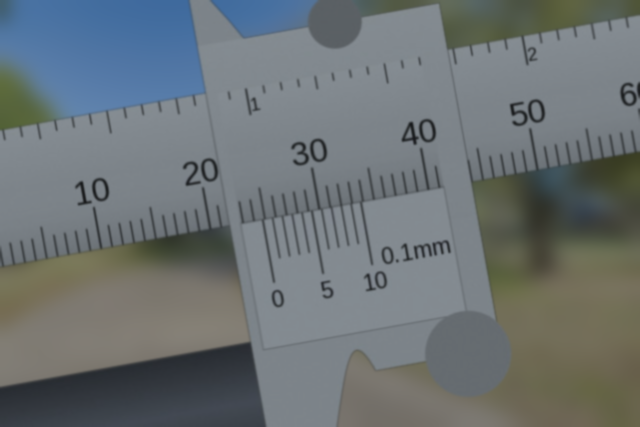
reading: value=24.8 unit=mm
